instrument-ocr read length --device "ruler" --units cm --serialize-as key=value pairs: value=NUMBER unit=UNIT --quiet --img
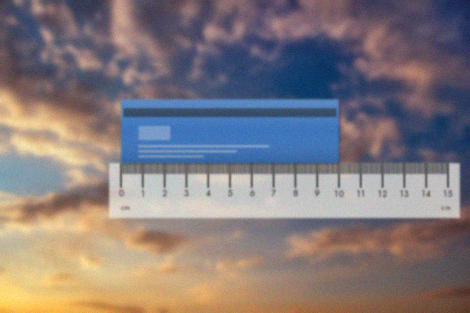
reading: value=10 unit=cm
